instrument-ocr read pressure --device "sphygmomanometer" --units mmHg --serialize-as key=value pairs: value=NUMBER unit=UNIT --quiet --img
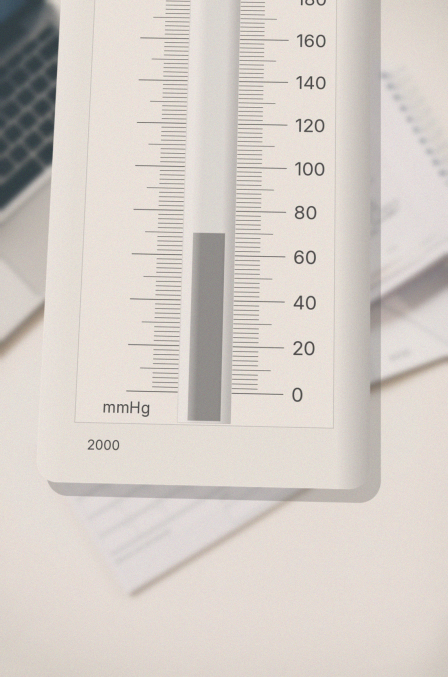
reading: value=70 unit=mmHg
